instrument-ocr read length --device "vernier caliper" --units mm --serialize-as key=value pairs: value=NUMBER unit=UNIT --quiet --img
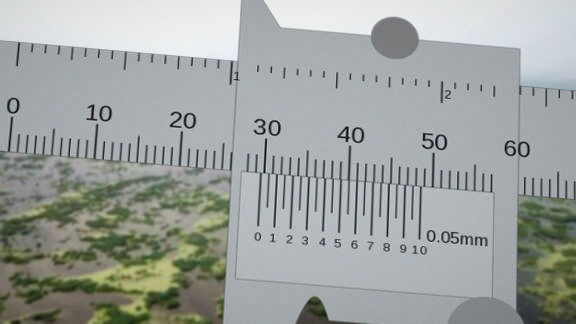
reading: value=29.6 unit=mm
